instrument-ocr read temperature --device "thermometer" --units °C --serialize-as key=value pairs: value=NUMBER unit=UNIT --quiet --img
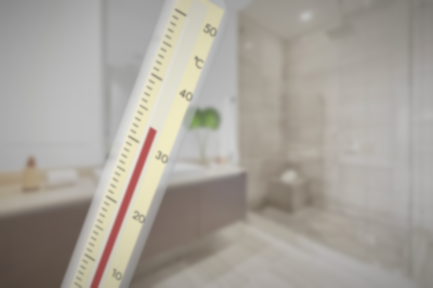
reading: value=33 unit=°C
